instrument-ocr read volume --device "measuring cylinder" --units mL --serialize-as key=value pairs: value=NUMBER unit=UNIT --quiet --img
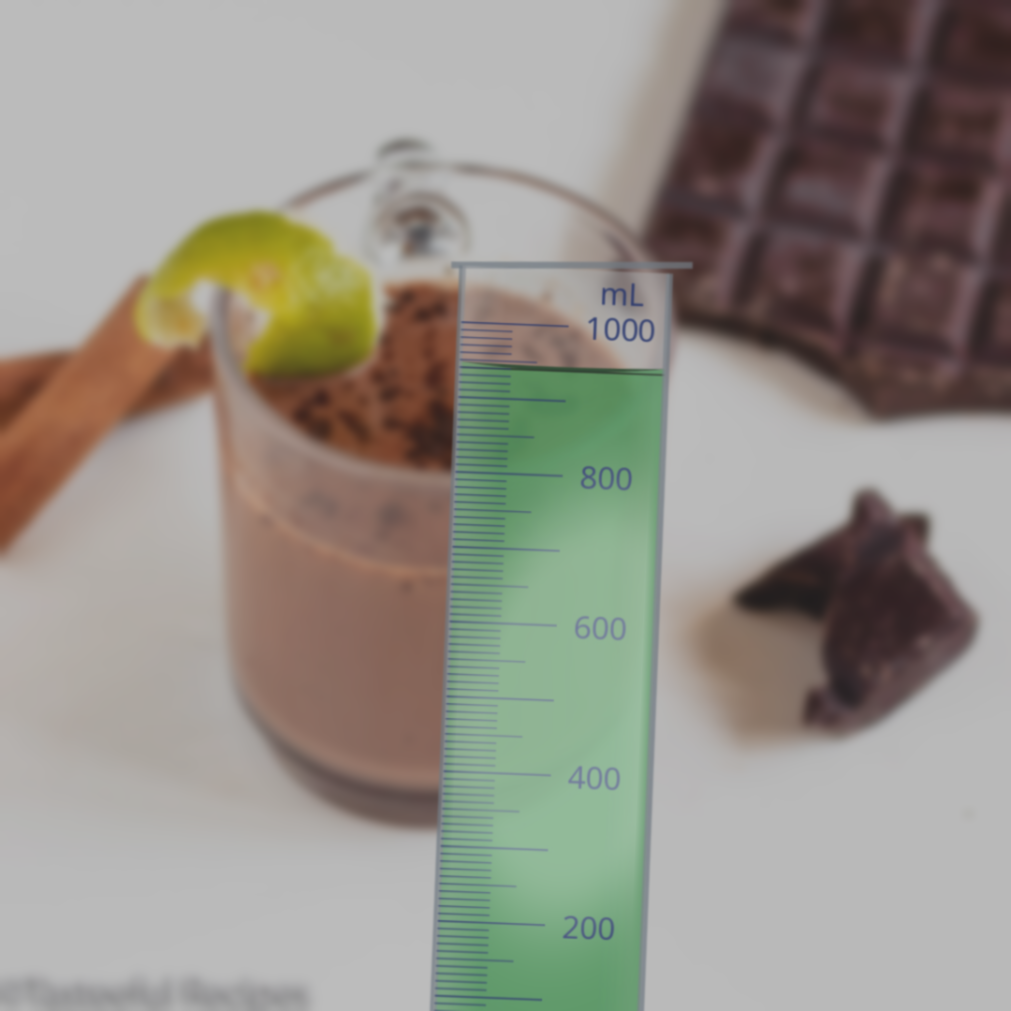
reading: value=940 unit=mL
